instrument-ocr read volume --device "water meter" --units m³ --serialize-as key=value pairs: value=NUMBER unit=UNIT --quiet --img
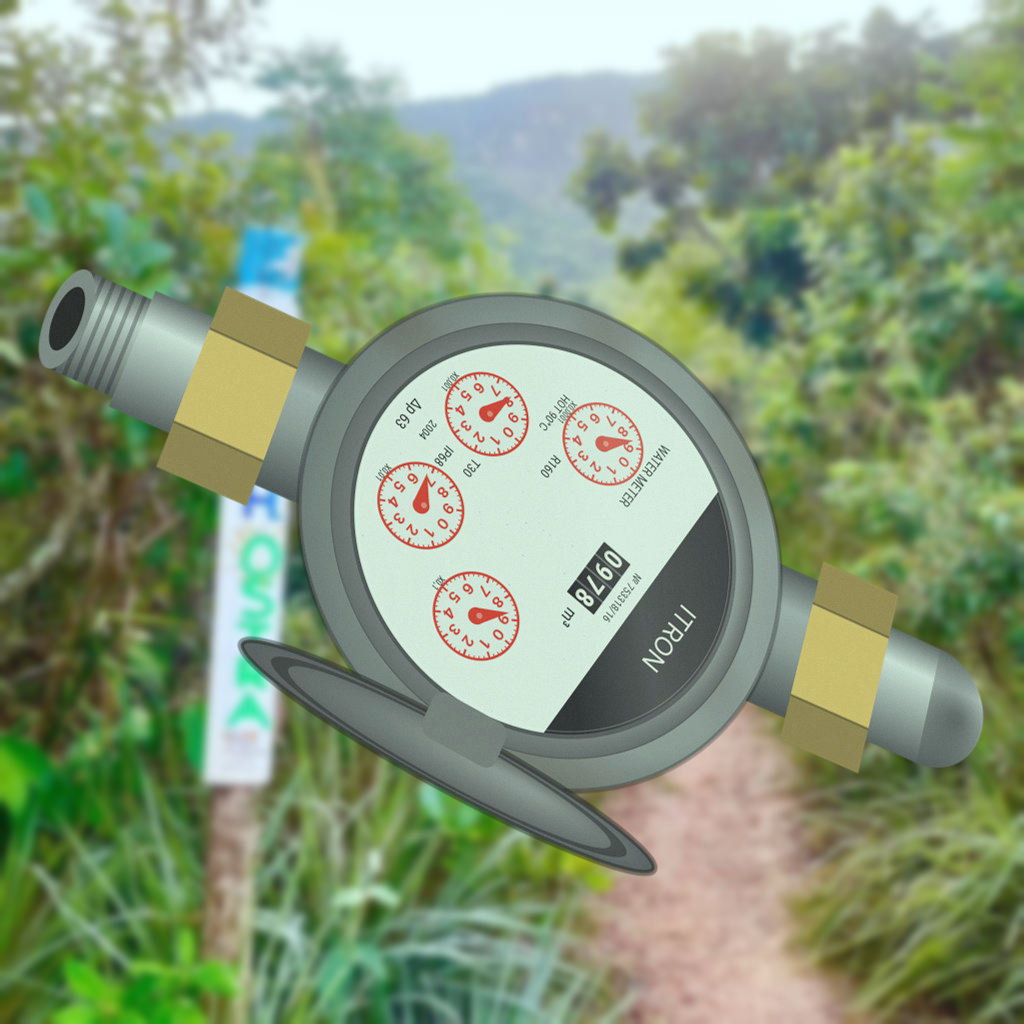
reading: value=978.8678 unit=m³
